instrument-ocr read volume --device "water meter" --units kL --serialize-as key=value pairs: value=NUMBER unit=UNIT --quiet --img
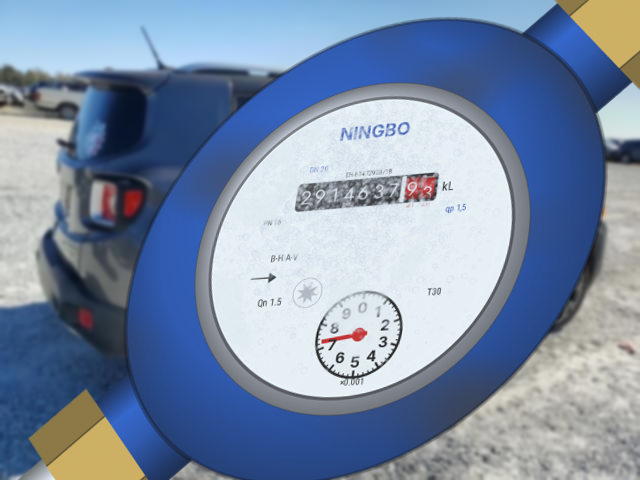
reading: value=2914637.927 unit=kL
